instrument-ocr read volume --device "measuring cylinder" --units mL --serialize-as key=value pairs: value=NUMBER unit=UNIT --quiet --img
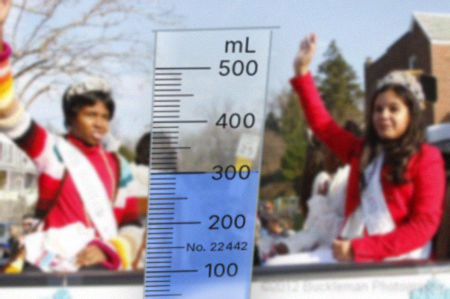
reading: value=300 unit=mL
